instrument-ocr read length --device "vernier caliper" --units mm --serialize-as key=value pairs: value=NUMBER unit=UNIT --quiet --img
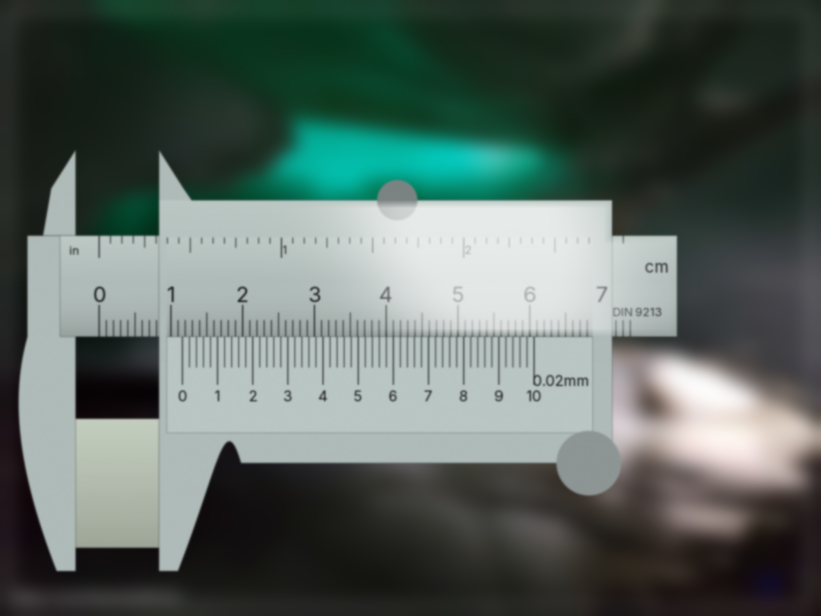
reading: value=11.6 unit=mm
